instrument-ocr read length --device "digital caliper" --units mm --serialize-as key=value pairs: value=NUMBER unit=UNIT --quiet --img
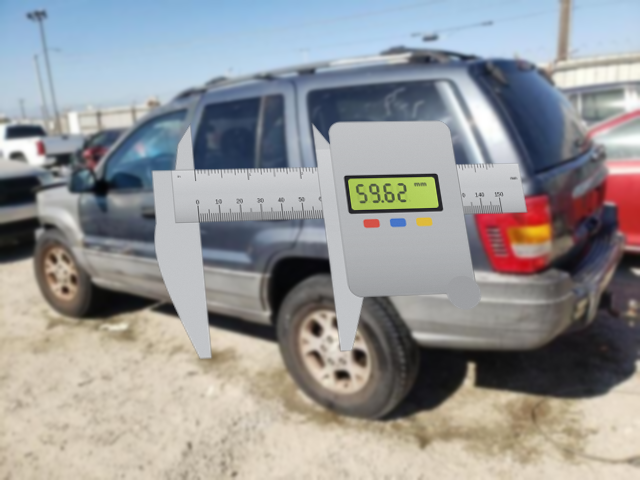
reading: value=59.62 unit=mm
